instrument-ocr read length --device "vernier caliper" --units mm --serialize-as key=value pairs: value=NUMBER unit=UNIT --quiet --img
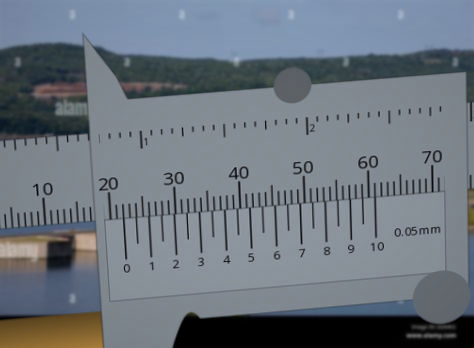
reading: value=22.0 unit=mm
